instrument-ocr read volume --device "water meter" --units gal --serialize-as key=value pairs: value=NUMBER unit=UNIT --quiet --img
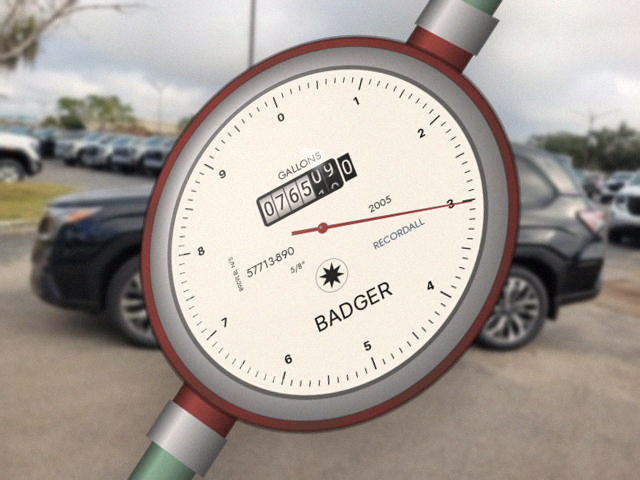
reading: value=765093.0 unit=gal
